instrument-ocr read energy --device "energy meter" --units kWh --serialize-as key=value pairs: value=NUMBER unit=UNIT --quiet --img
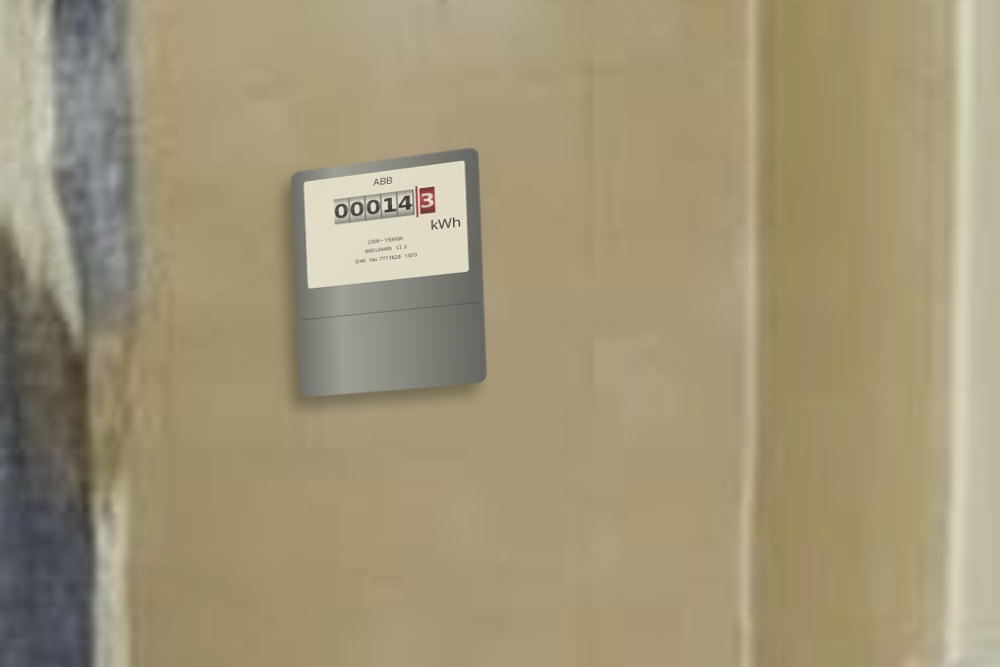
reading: value=14.3 unit=kWh
